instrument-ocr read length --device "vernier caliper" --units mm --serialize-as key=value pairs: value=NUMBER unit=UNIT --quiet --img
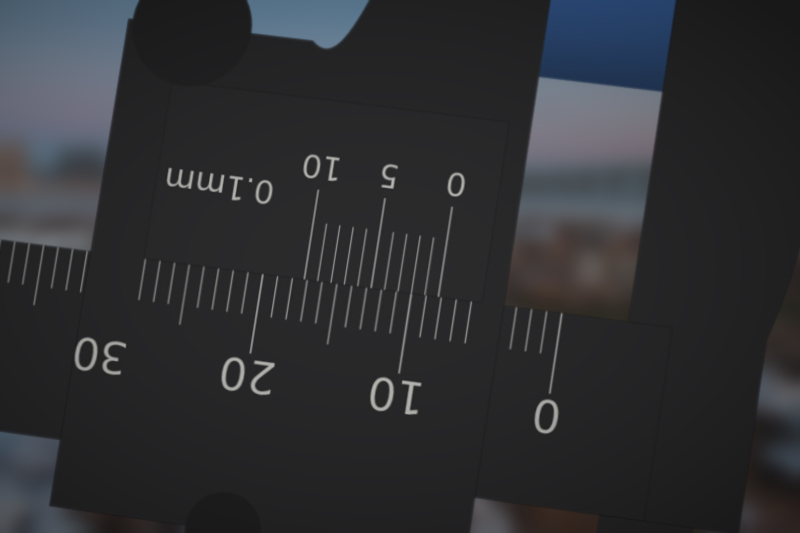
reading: value=8.2 unit=mm
